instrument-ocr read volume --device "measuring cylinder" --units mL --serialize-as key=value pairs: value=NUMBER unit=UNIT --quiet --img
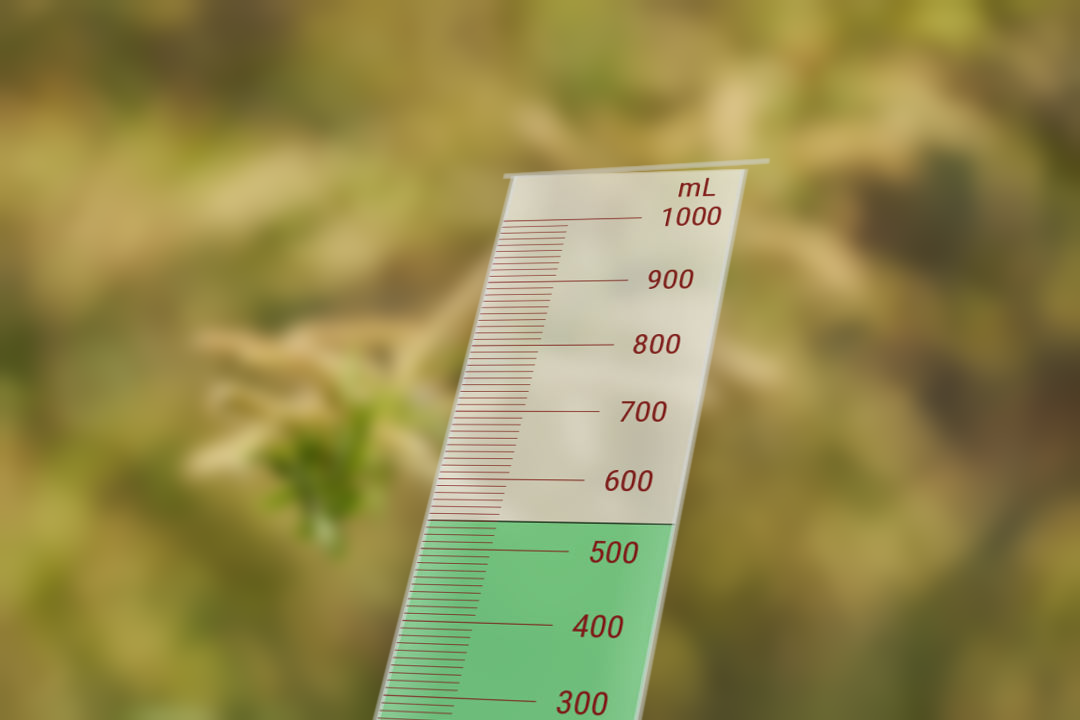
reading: value=540 unit=mL
